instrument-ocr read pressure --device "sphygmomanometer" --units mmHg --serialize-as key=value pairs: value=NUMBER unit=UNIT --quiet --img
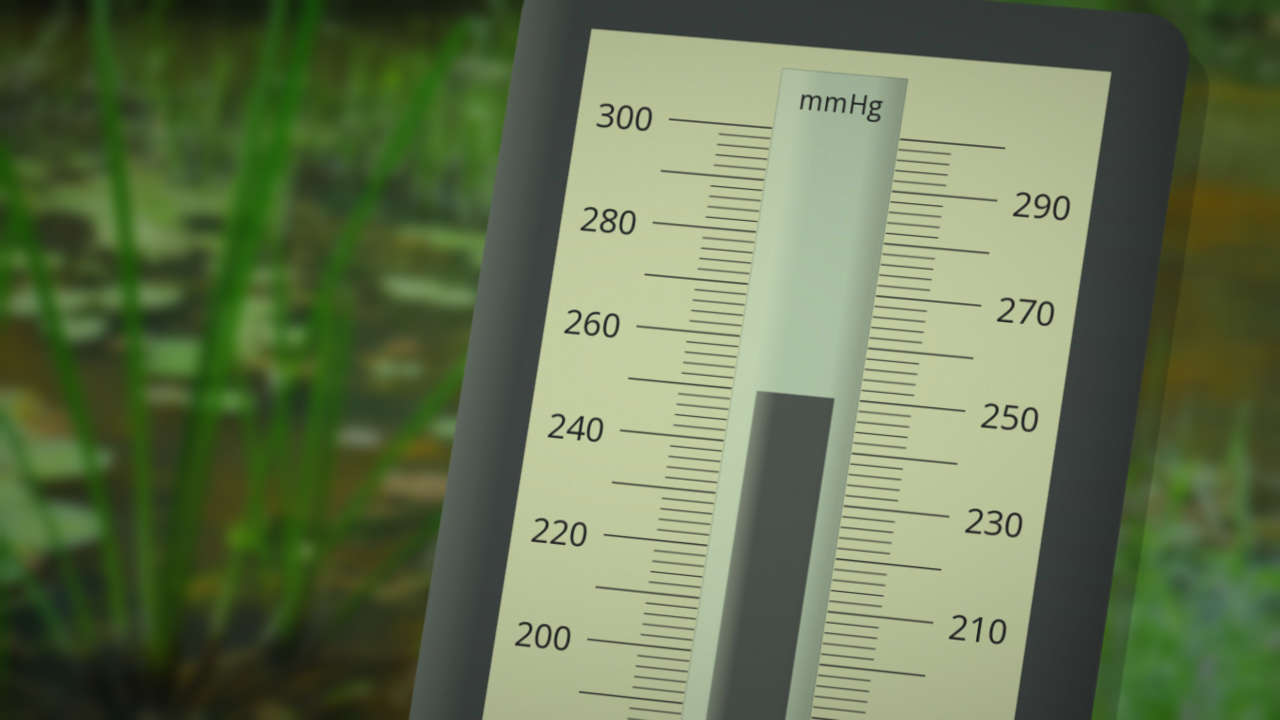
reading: value=250 unit=mmHg
